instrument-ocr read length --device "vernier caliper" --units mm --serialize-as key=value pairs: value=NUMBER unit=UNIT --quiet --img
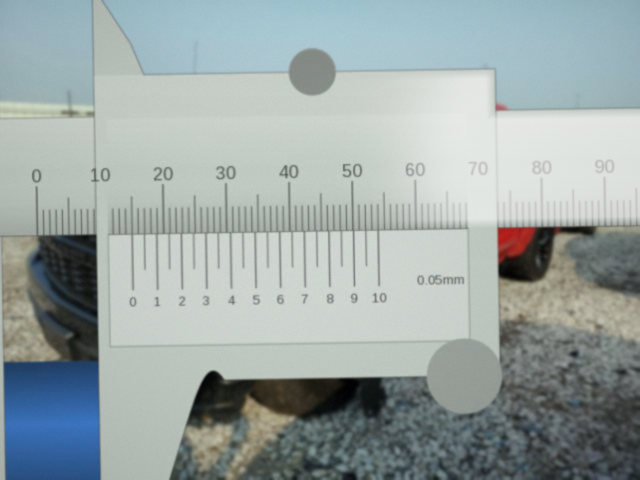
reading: value=15.0 unit=mm
